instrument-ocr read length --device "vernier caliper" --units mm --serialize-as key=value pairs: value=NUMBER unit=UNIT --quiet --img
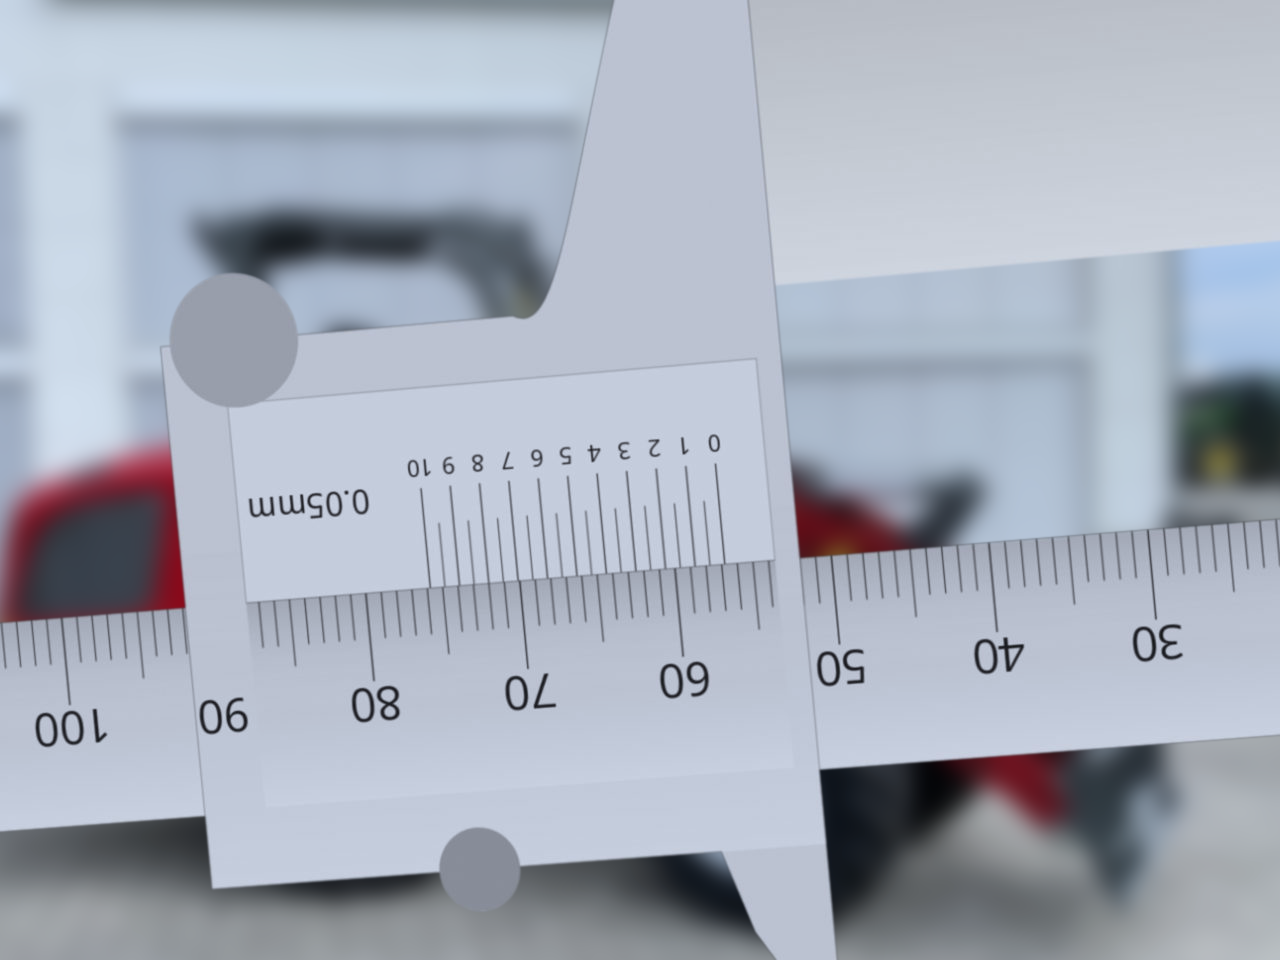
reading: value=56.8 unit=mm
